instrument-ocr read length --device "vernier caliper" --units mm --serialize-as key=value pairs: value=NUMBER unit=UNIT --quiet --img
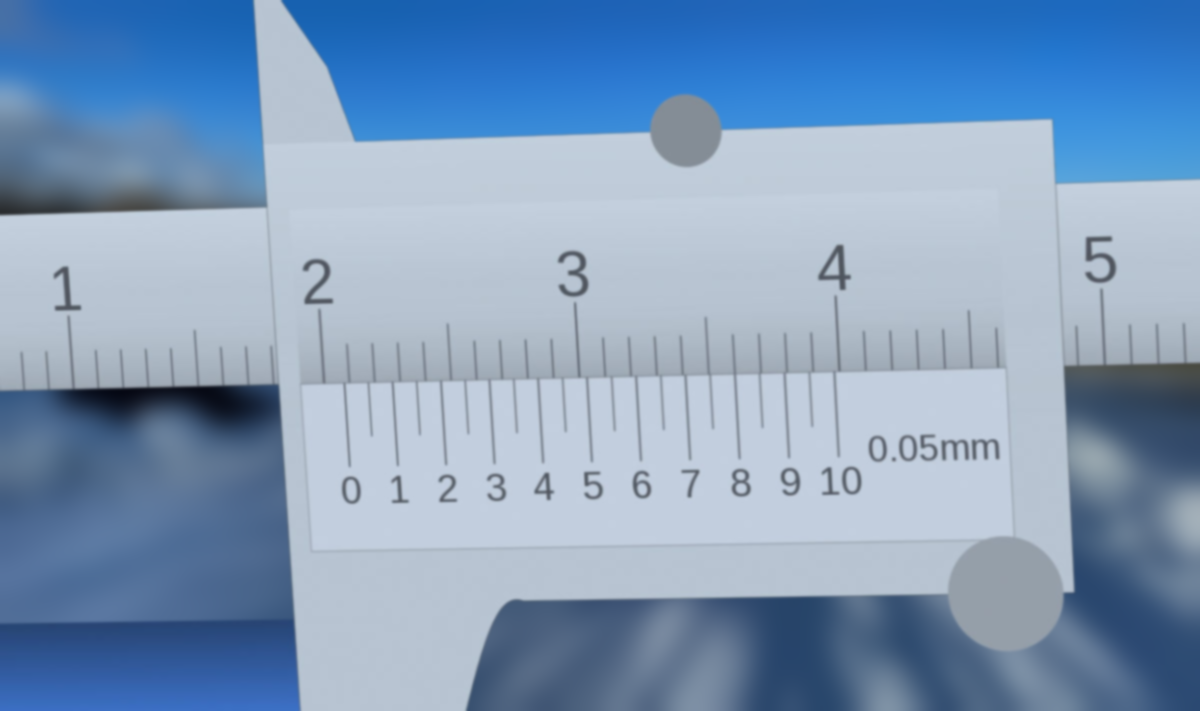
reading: value=20.8 unit=mm
